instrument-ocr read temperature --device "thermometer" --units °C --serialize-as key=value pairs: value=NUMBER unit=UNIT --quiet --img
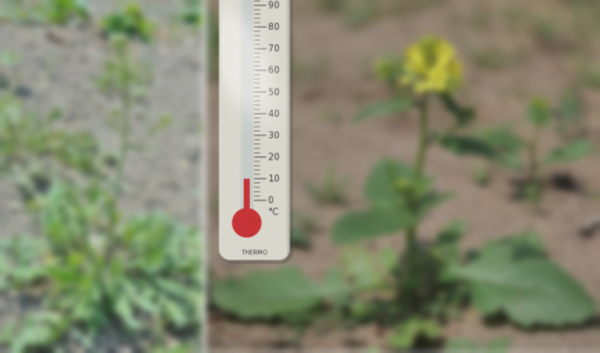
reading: value=10 unit=°C
